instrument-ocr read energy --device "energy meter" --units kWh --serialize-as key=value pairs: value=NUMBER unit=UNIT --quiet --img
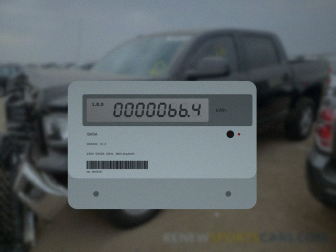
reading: value=66.4 unit=kWh
